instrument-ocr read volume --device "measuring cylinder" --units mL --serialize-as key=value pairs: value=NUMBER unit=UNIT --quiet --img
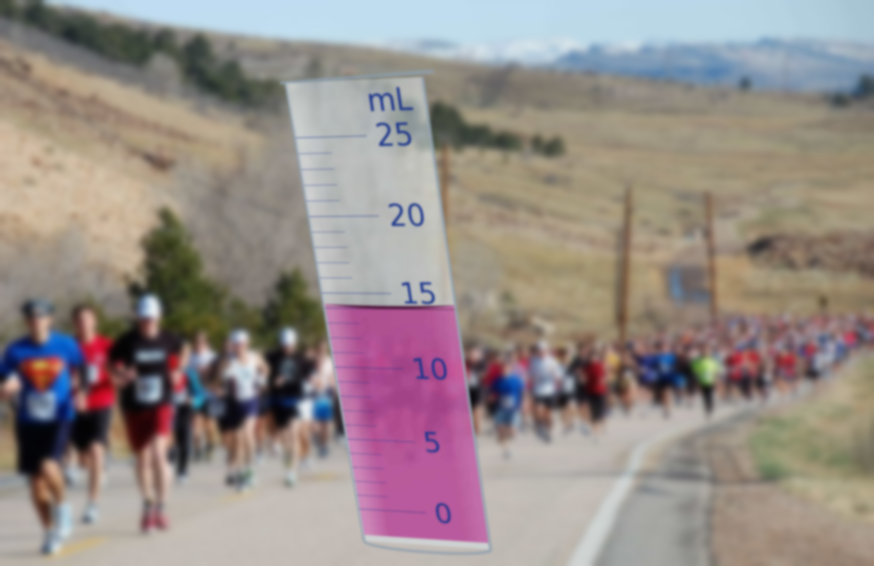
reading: value=14 unit=mL
